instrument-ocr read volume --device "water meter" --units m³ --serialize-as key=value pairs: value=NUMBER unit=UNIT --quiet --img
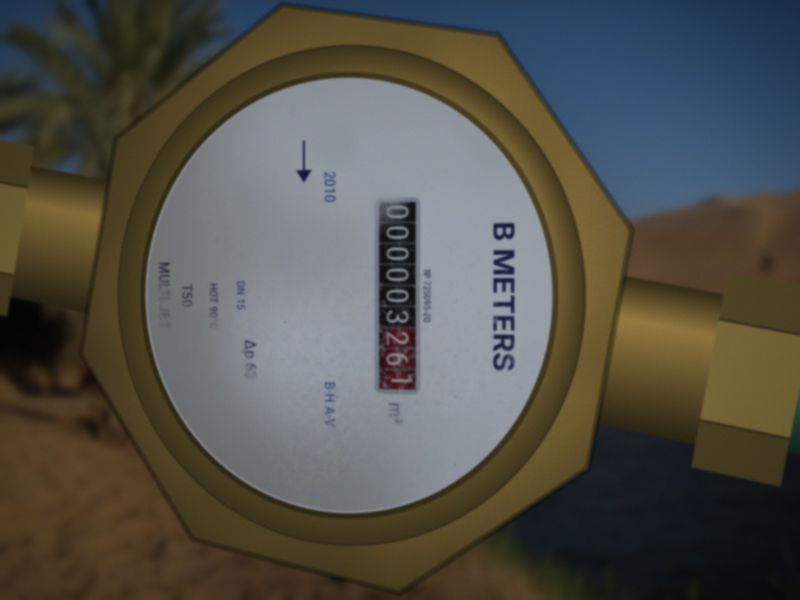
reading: value=3.261 unit=m³
